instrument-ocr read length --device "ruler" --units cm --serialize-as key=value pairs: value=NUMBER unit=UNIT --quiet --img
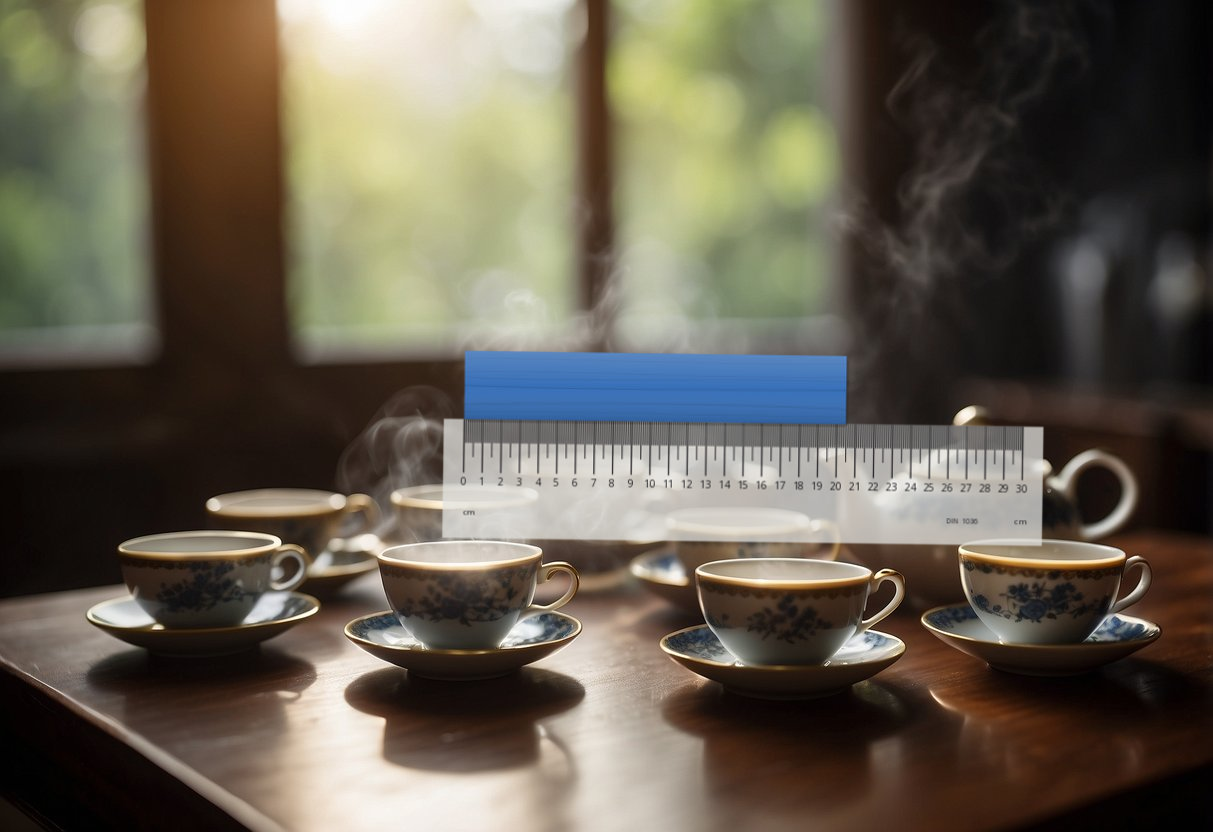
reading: value=20.5 unit=cm
